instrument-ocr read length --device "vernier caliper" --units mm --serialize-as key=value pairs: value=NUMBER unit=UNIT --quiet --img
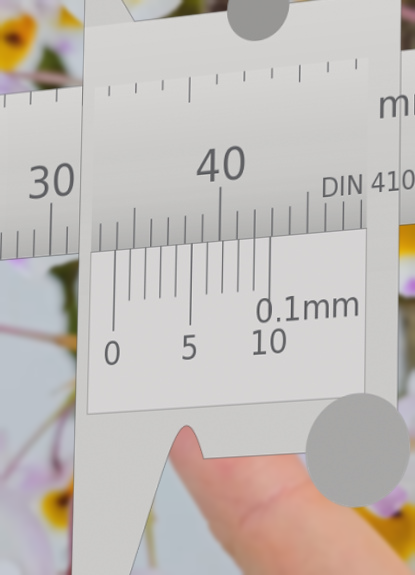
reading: value=33.9 unit=mm
